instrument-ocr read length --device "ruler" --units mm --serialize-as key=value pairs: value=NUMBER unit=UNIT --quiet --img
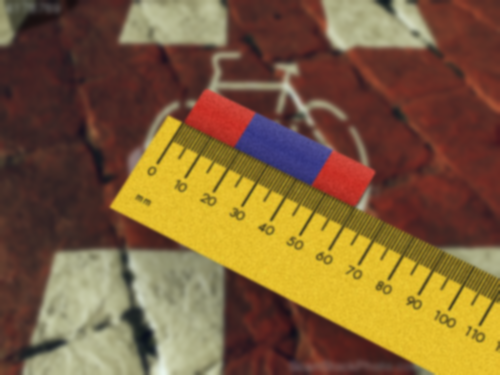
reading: value=60 unit=mm
